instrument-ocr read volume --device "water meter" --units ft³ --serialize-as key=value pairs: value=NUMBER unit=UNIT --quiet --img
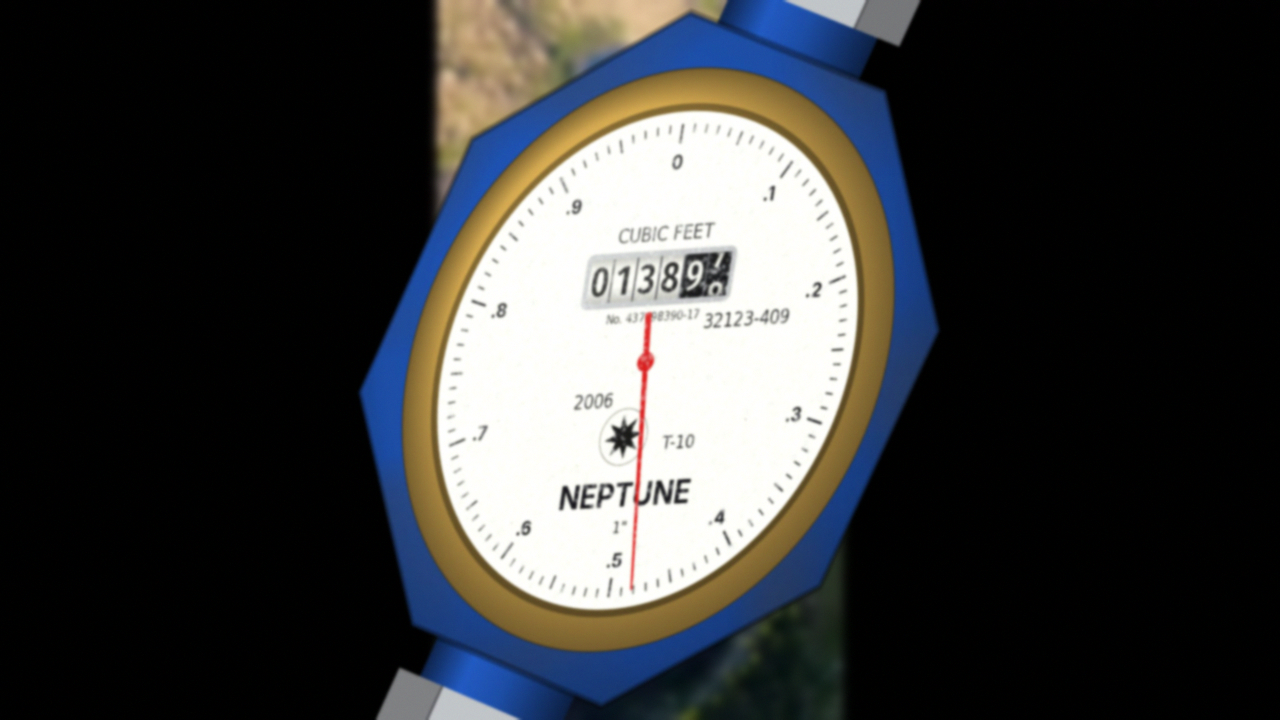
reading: value=13897.48 unit=ft³
